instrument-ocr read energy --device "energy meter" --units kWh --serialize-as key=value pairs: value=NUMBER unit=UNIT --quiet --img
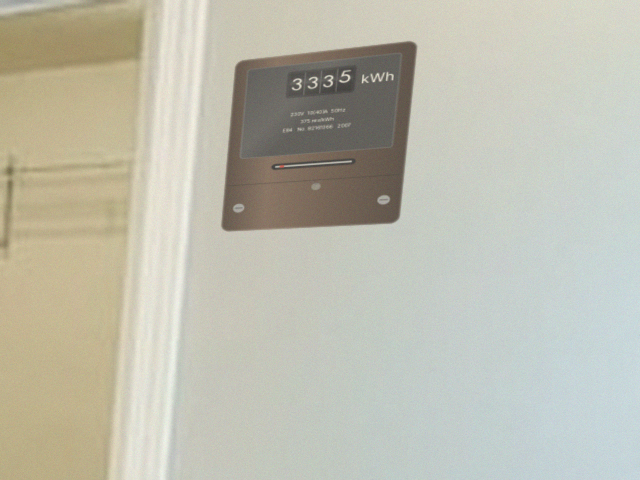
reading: value=3335 unit=kWh
